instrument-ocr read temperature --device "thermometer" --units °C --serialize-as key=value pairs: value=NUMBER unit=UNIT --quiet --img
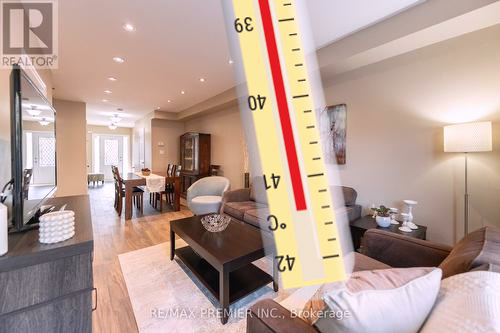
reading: value=41.4 unit=°C
